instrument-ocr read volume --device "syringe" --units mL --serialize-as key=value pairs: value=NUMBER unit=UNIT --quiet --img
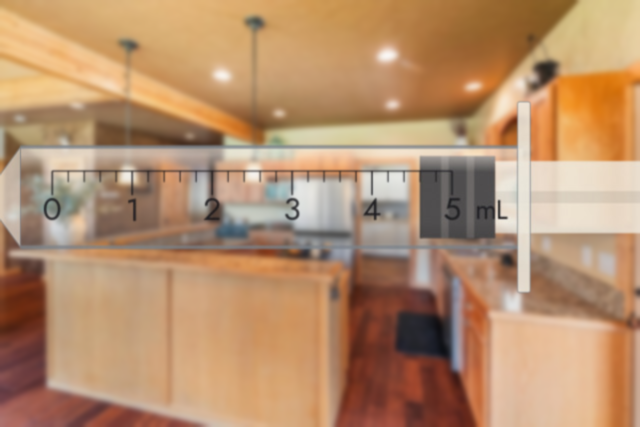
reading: value=4.6 unit=mL
